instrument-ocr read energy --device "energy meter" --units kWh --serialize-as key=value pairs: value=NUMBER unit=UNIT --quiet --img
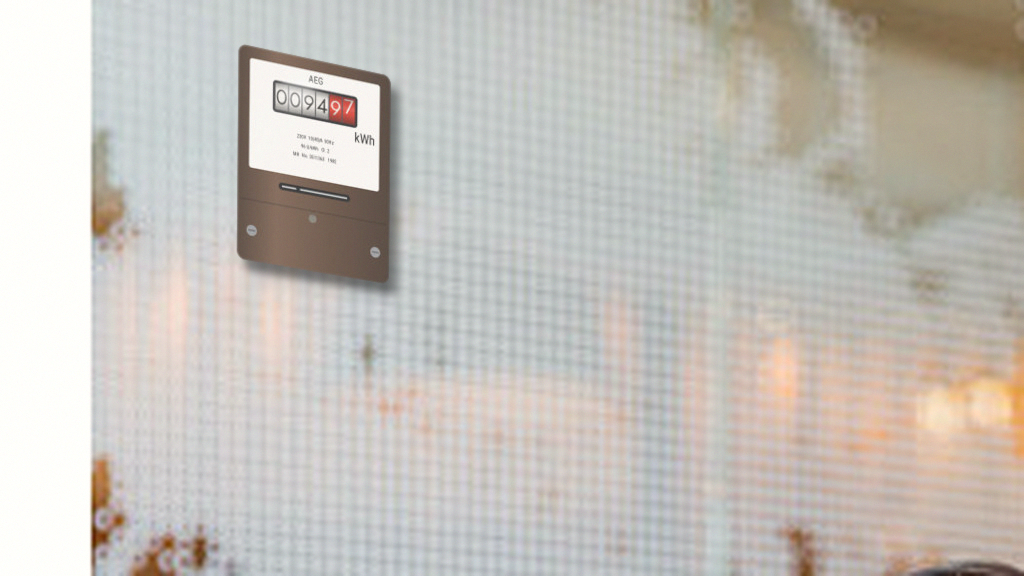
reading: value=94.97 unit=kWh
